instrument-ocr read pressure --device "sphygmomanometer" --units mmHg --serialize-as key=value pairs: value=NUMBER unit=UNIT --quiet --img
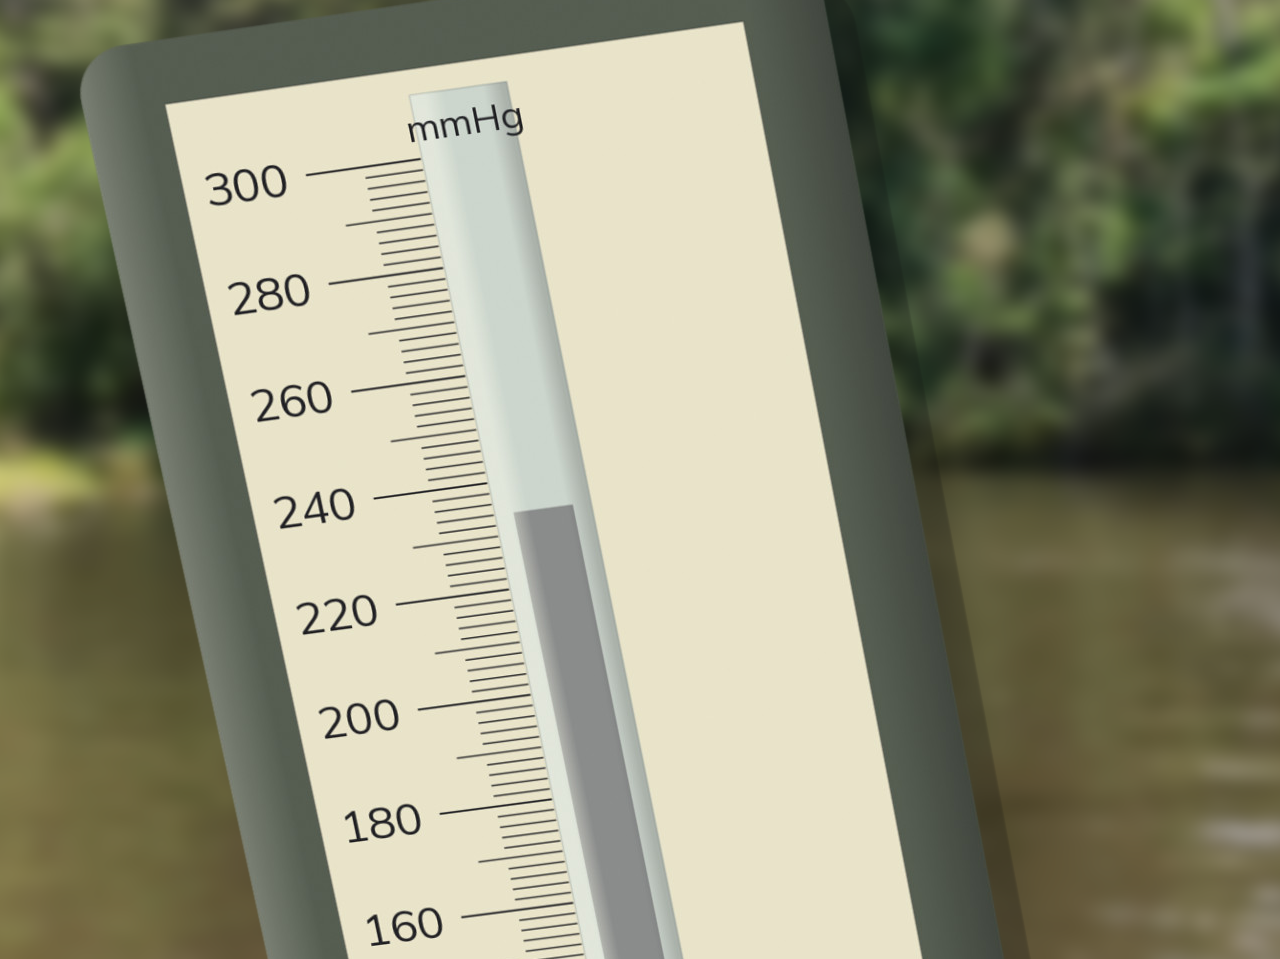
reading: value=234 unit=mmHg
